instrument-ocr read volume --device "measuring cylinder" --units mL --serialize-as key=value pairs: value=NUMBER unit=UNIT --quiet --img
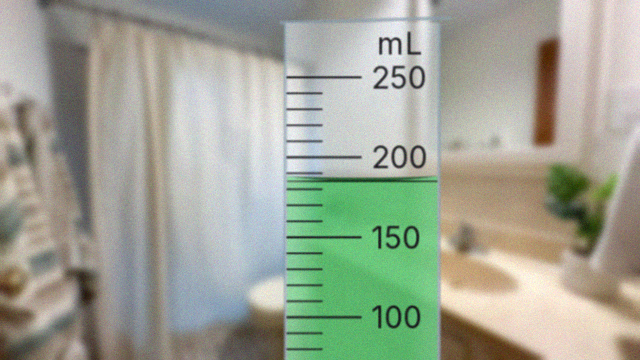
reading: value=185 unit=mL
